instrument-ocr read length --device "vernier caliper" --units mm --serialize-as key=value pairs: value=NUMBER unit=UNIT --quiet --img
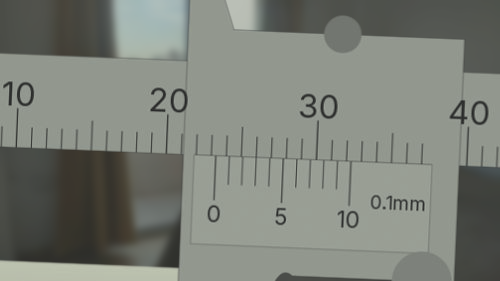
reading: value=23.3 unit=mm
